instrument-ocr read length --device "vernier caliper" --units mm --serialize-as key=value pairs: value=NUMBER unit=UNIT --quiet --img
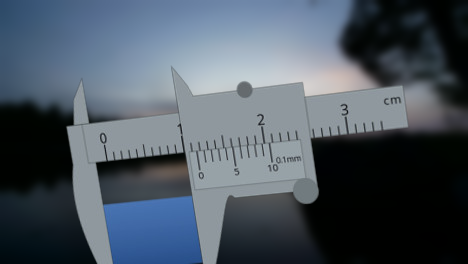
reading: value=11.6 unit=mm
